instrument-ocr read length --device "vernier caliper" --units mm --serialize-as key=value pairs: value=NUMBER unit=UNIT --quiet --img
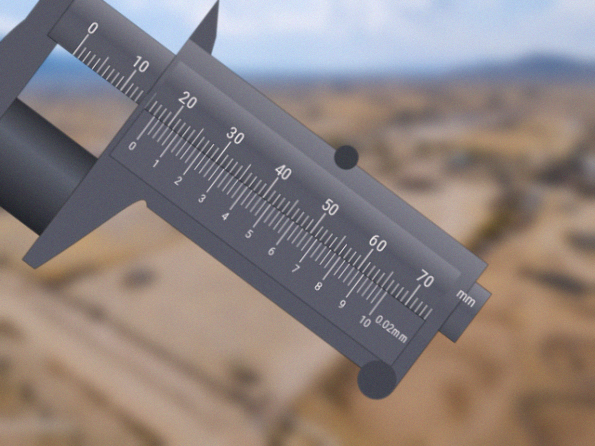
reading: value=17.2 unit=mm
